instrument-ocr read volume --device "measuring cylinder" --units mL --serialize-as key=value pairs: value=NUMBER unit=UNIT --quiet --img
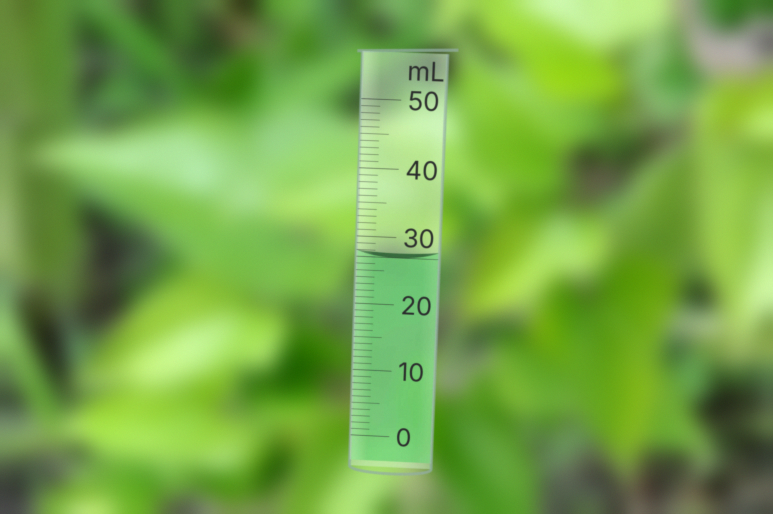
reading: value=27 unit=mL
